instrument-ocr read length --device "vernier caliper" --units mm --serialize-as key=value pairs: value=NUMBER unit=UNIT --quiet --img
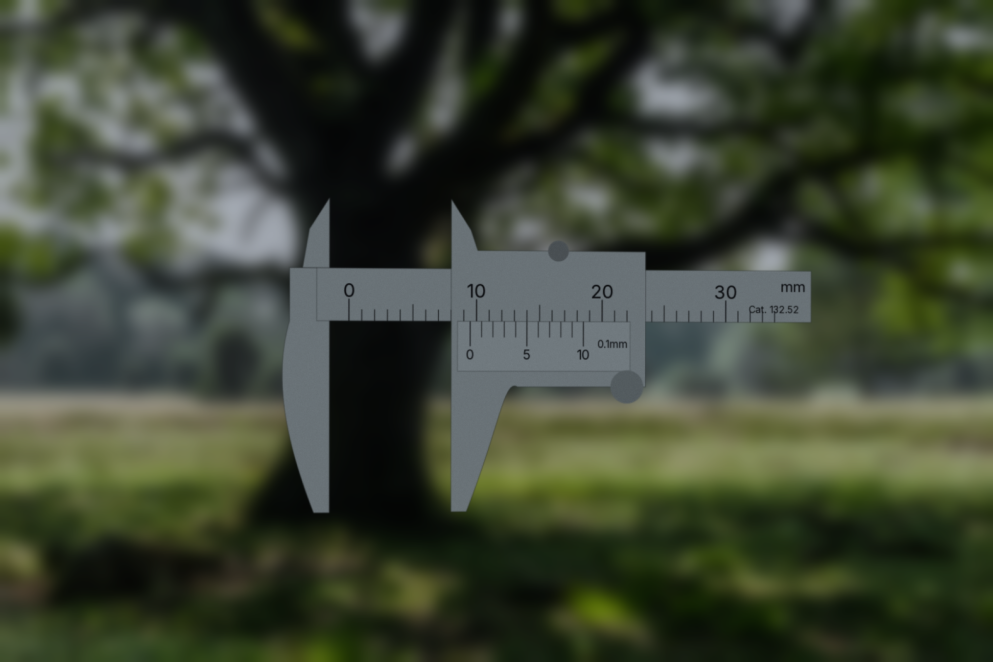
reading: value=9.5 unit=mm
